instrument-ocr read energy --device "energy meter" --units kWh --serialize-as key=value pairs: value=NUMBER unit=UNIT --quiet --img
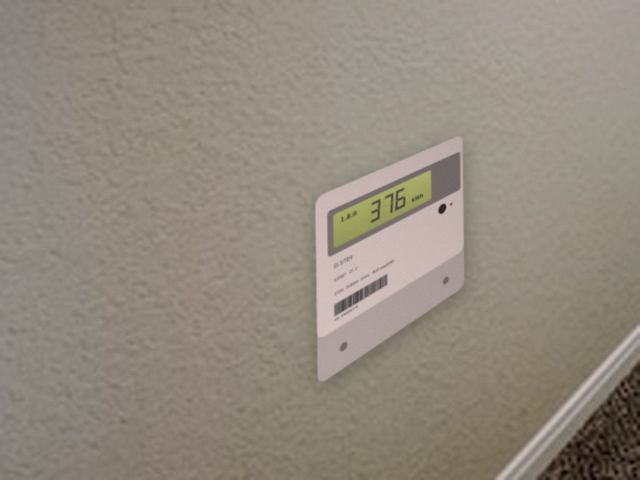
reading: value=376 unit=kWh
